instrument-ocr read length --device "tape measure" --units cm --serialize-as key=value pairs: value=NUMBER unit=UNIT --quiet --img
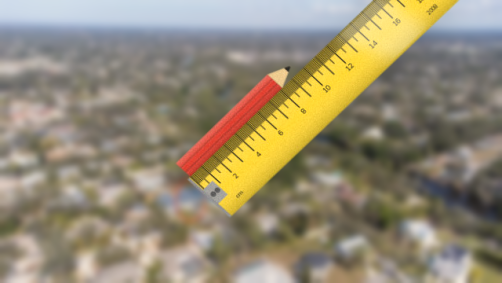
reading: value=9.5 unit=cm
